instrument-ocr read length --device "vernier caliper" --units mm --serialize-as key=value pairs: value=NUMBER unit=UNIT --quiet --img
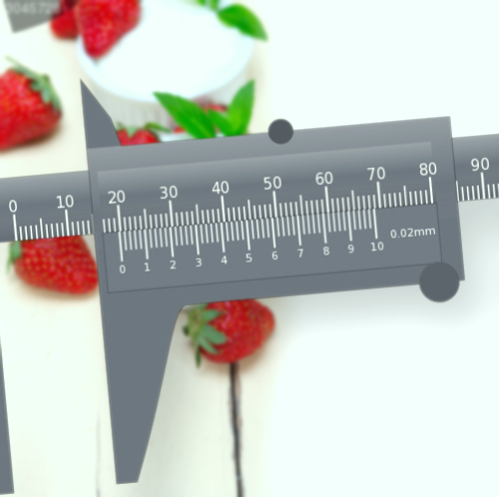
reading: value=19.8 unit=mm
